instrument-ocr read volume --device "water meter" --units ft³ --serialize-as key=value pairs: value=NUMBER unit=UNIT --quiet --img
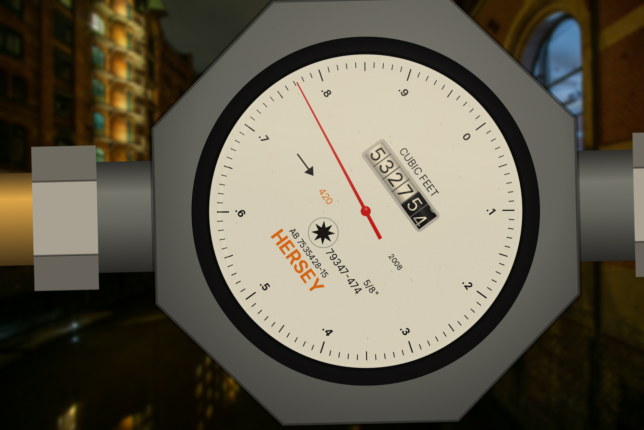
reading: value=532753.77 unit=ft³
